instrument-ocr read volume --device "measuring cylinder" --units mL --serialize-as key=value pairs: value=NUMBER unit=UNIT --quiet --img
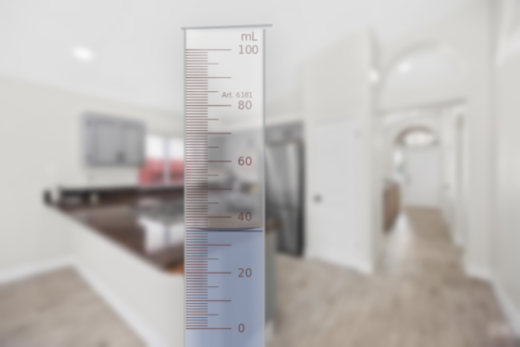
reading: value=35 unit=mL
